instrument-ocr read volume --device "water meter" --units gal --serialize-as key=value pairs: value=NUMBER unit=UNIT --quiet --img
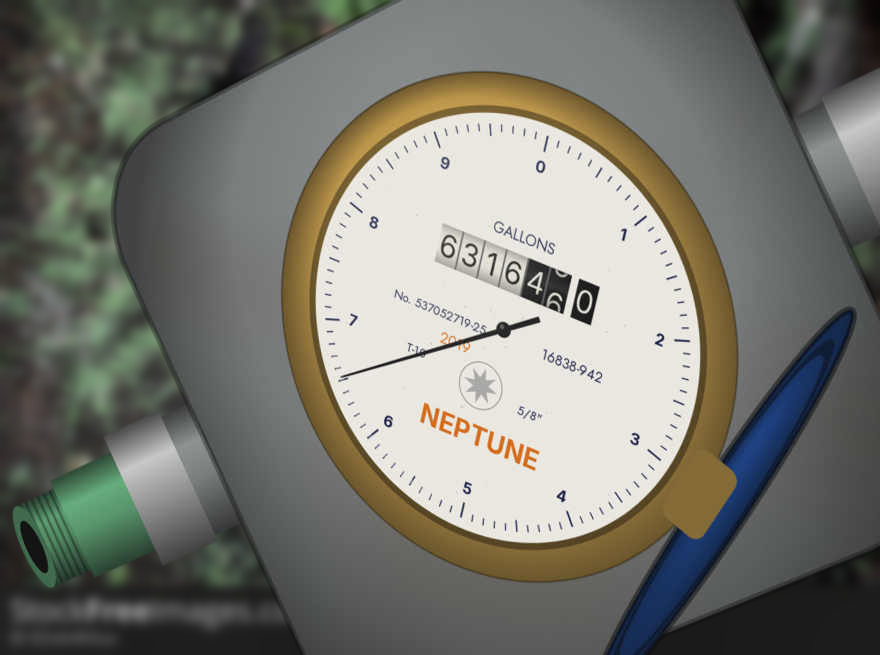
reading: value=6316456.5 unit=gal
